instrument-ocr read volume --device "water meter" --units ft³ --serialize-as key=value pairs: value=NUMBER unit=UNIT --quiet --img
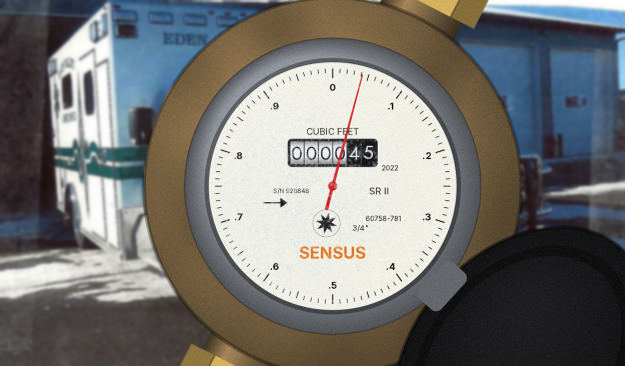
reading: value=45.04 unit=ft³
